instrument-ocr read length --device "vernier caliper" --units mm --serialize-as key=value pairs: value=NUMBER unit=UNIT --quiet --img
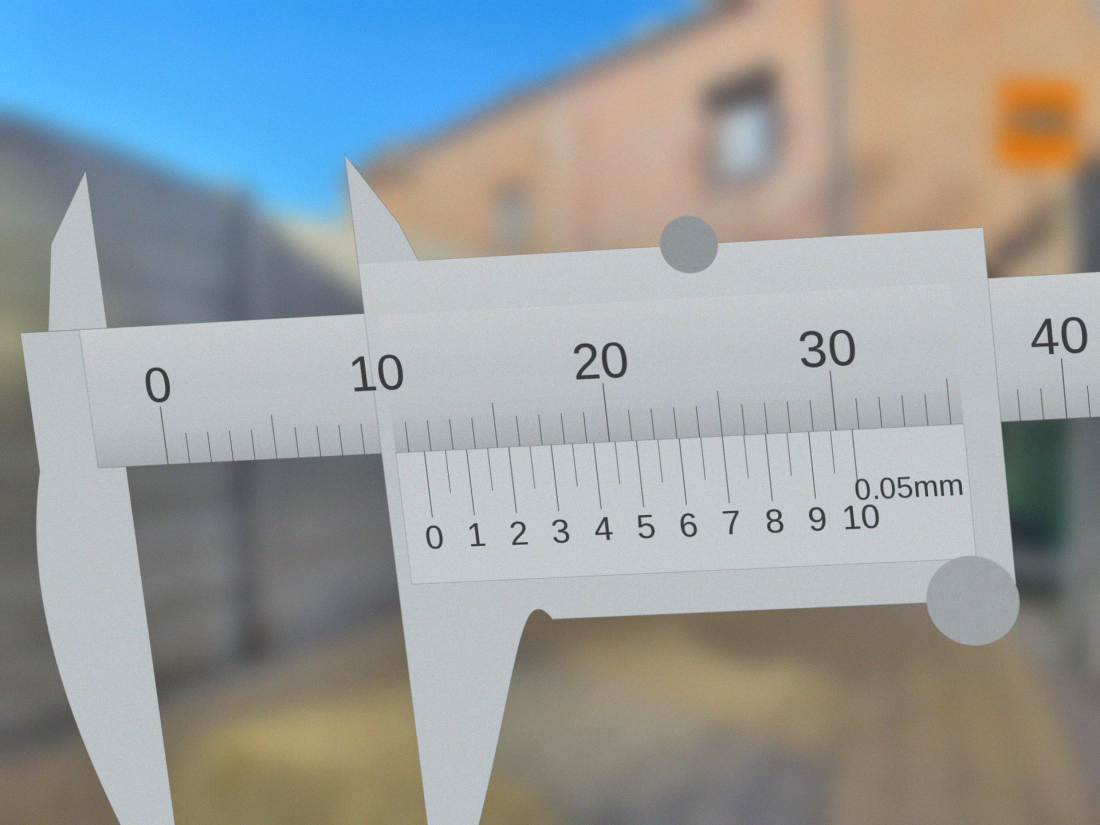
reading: value=11.70 unit=mm
